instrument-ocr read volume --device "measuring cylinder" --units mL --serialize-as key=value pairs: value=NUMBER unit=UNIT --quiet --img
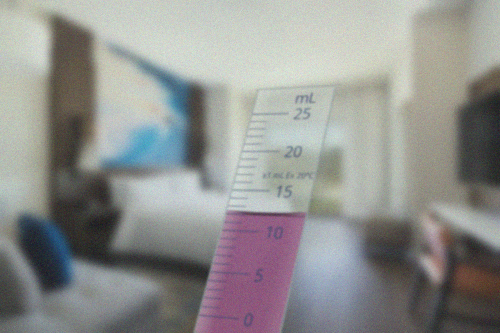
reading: value=12 unit=mL
